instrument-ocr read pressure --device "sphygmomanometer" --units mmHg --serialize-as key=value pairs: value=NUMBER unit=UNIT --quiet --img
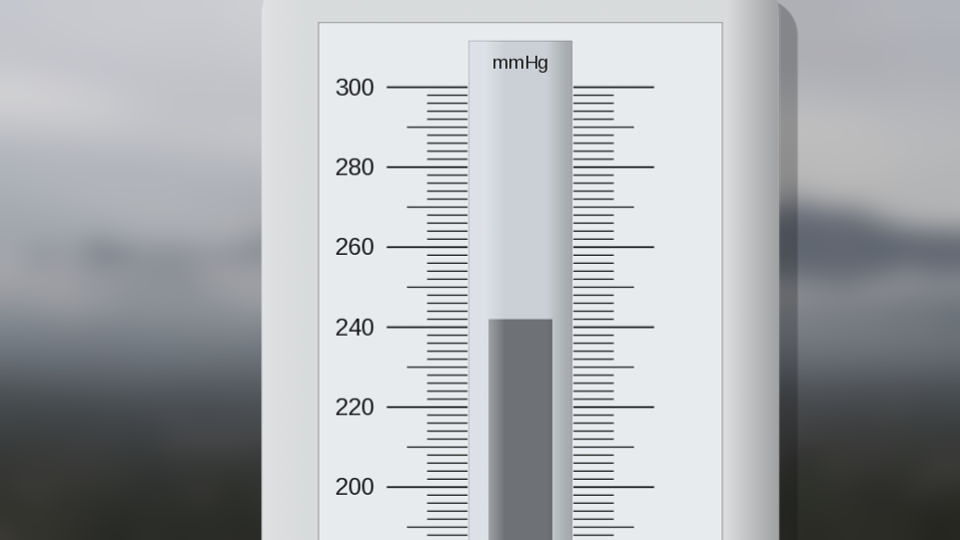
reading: value=242 unit=mmHg
